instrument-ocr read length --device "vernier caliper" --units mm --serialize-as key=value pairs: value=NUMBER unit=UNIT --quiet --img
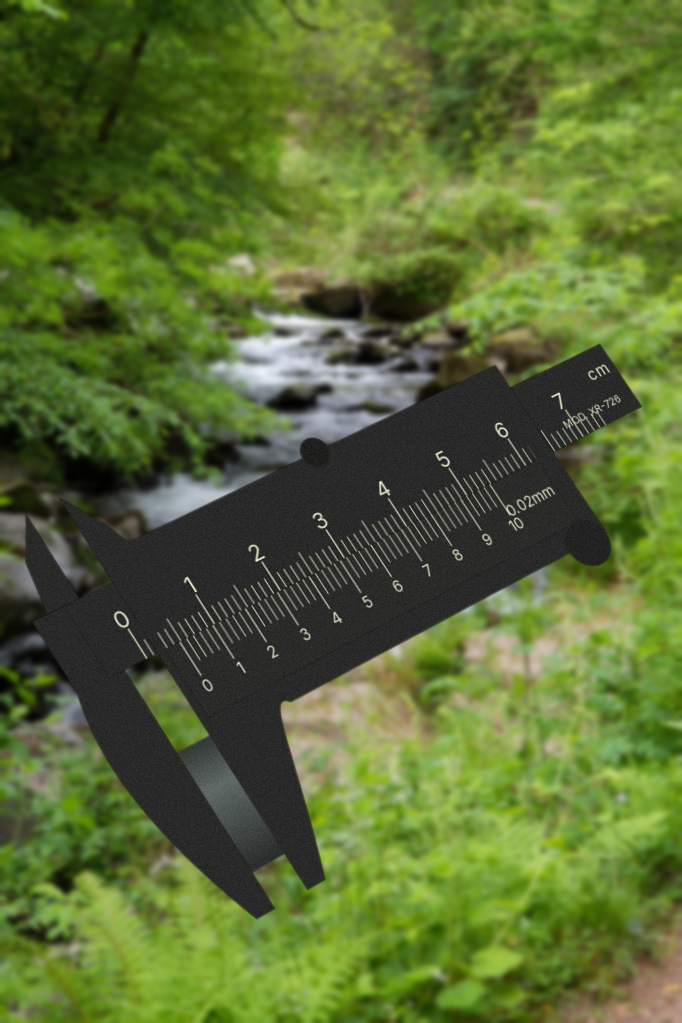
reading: value=4.8 unit=mm
